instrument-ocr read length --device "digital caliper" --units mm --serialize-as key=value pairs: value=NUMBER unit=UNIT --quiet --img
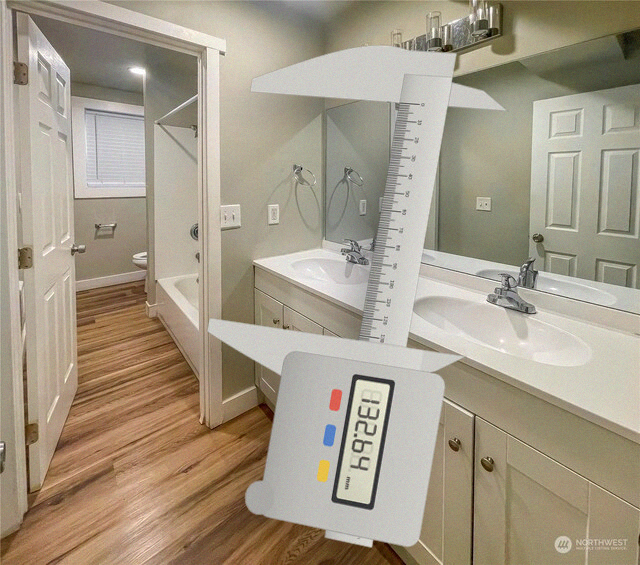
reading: value=132.64 unit=mm
